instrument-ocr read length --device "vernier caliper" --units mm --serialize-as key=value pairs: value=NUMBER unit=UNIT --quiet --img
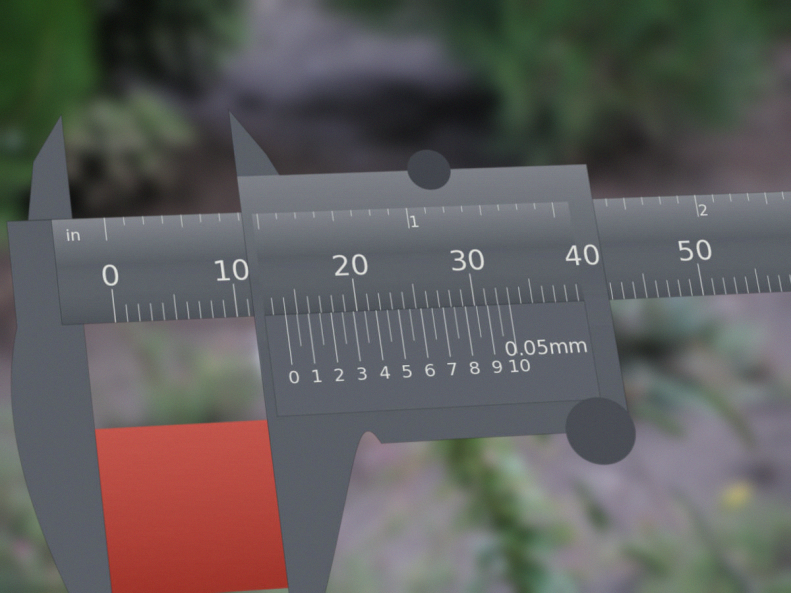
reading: value=14.0 unit=mm
